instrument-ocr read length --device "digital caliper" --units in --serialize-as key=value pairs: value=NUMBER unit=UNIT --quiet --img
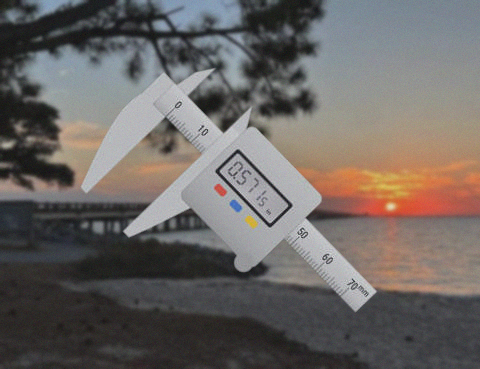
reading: value=0.5715 unit=in
